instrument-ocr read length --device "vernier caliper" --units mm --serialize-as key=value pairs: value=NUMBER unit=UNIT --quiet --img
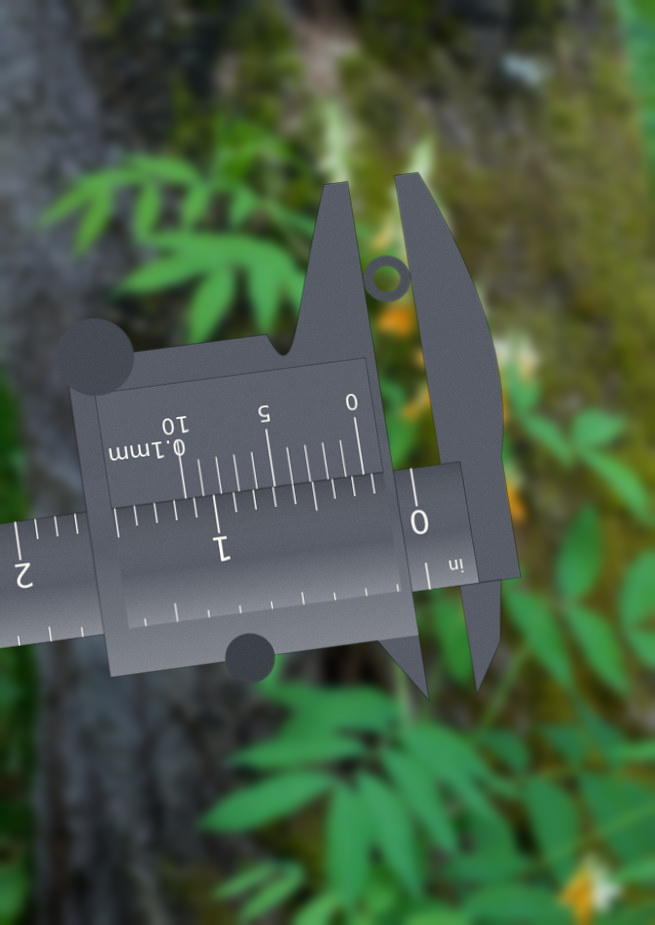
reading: value=2.4 unit=mm
